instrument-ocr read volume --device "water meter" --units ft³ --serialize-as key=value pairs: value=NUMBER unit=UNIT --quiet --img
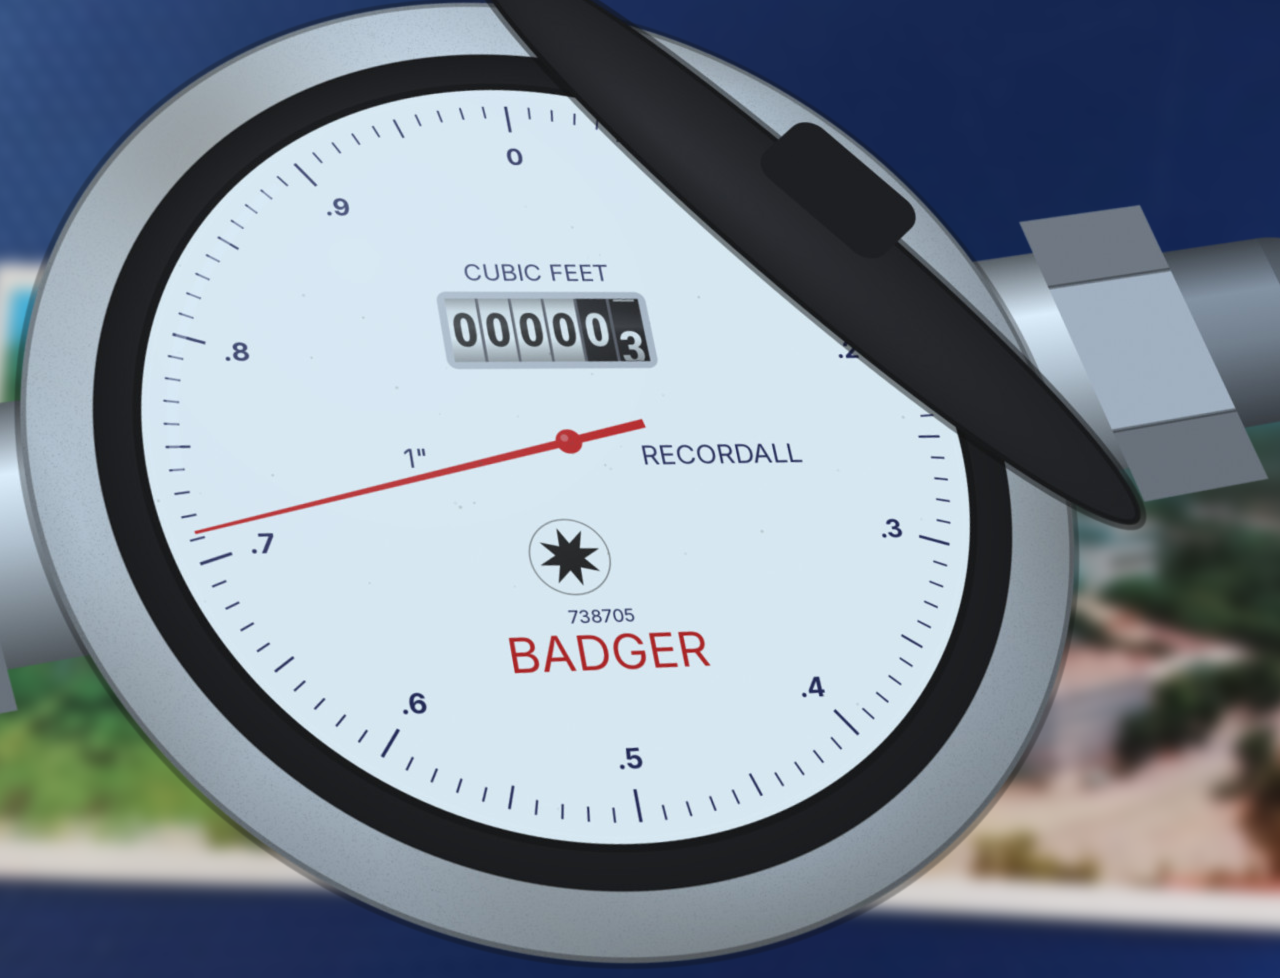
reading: value=2.71 unit=ft³
